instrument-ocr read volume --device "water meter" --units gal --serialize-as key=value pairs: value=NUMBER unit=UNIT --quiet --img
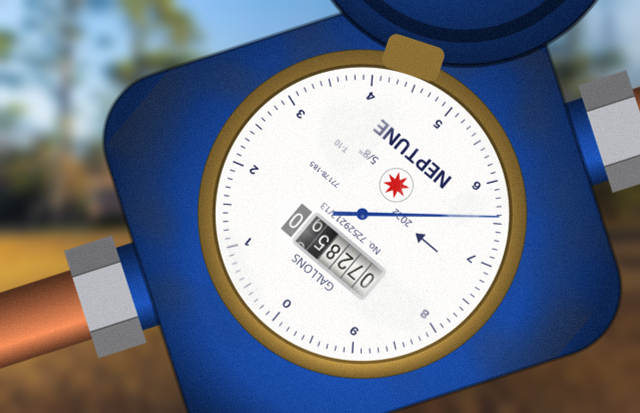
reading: value=728586.4 unit=gal
